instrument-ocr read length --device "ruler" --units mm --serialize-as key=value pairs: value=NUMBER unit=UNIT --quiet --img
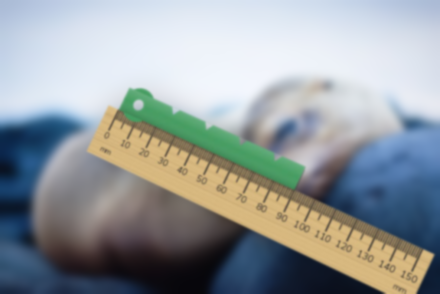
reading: value=90 unit=mm
